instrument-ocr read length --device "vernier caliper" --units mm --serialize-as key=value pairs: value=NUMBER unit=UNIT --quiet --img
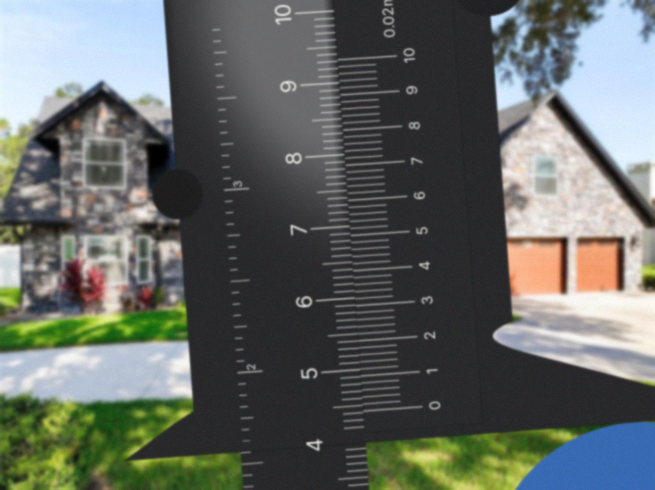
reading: value=44.2 unit=mm
